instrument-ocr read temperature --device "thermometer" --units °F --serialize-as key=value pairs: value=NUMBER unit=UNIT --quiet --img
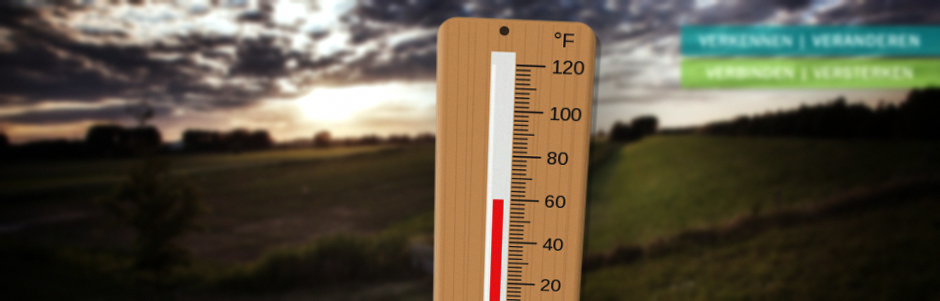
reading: value=60 unit=°F
